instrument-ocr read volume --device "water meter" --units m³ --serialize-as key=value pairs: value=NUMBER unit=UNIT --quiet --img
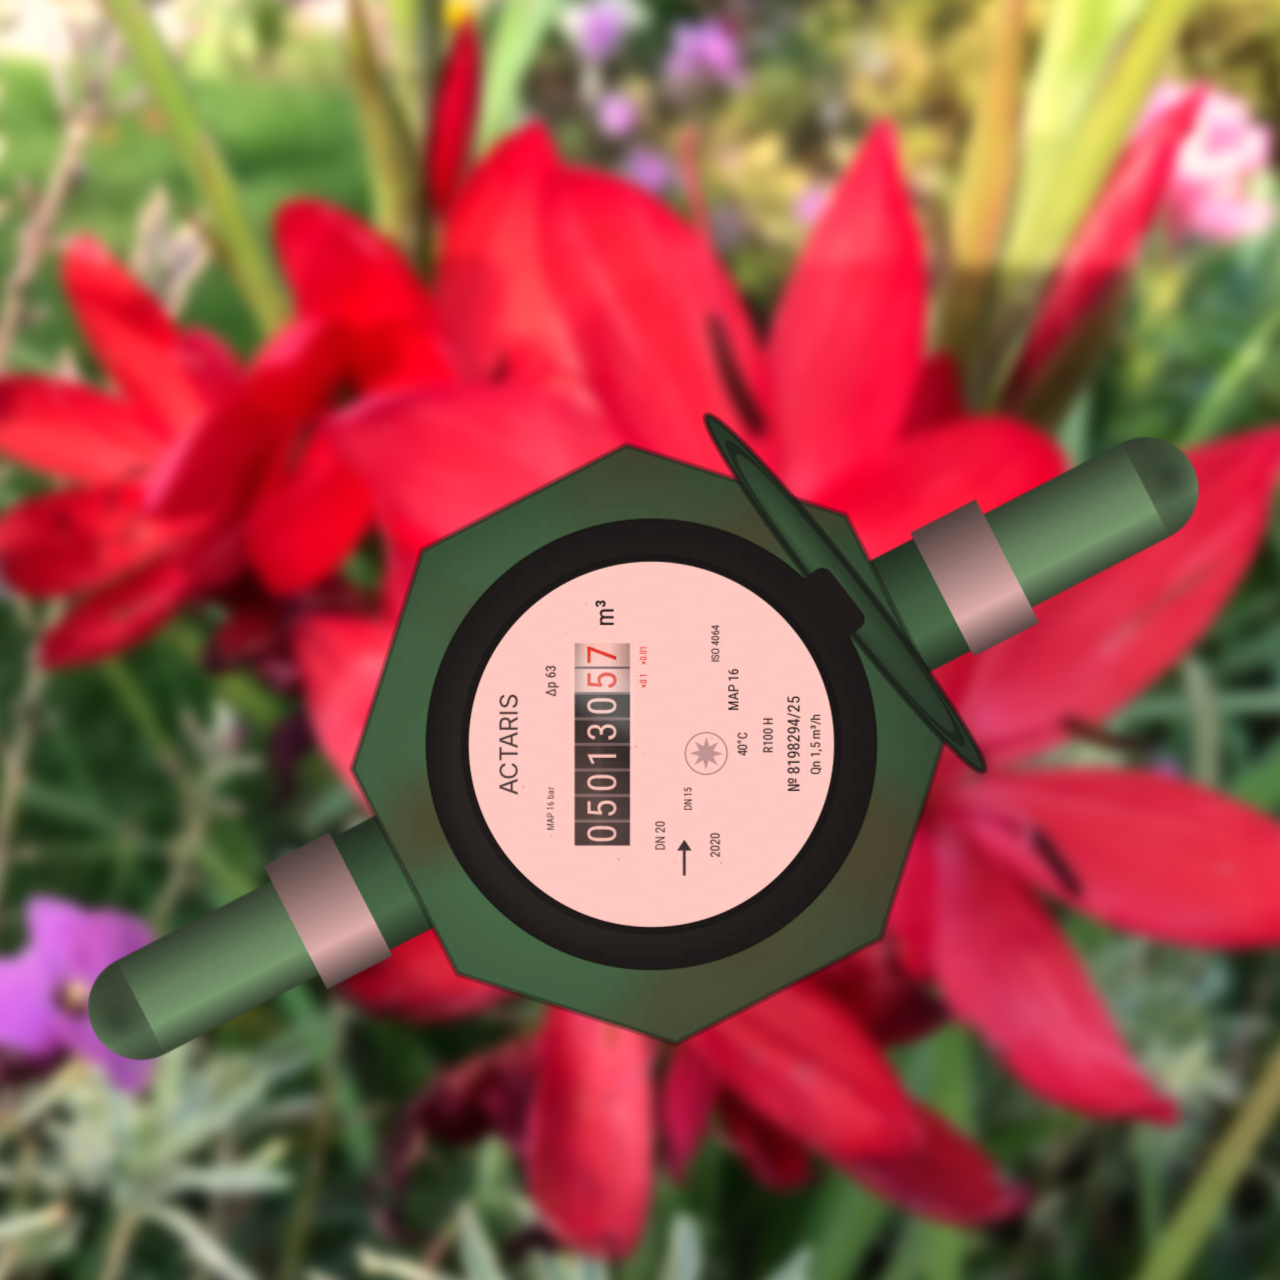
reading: value=50130.57 unit=m³
